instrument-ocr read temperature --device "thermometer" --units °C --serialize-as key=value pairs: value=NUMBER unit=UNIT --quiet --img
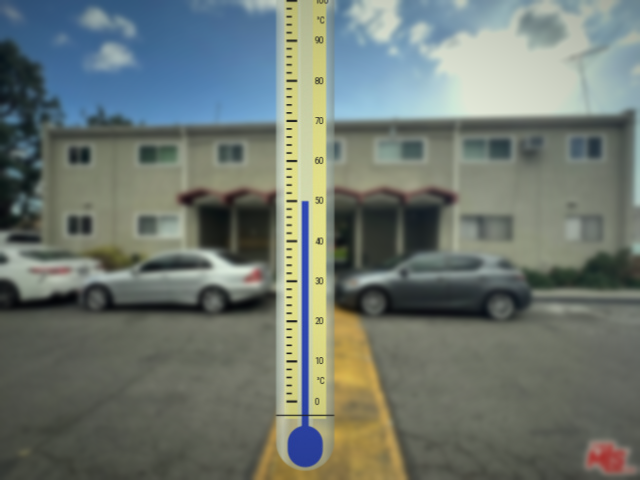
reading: value=50 unit=°C
